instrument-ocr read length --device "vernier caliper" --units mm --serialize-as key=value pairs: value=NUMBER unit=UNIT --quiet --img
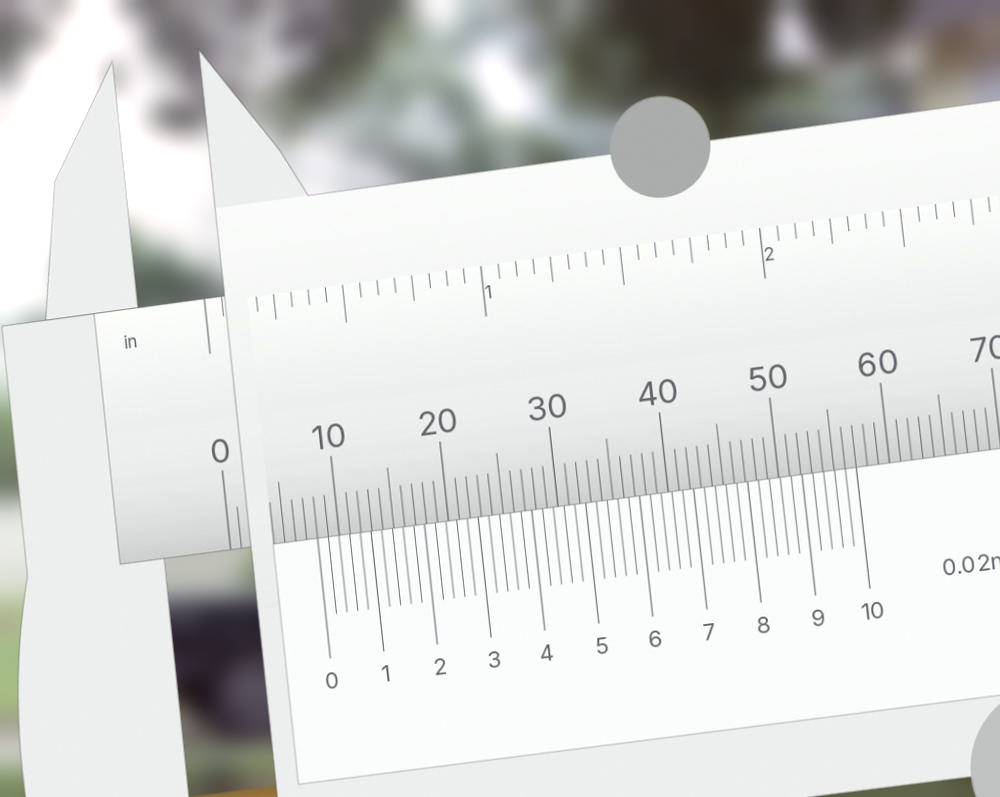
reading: value=8.0 unit=mm
